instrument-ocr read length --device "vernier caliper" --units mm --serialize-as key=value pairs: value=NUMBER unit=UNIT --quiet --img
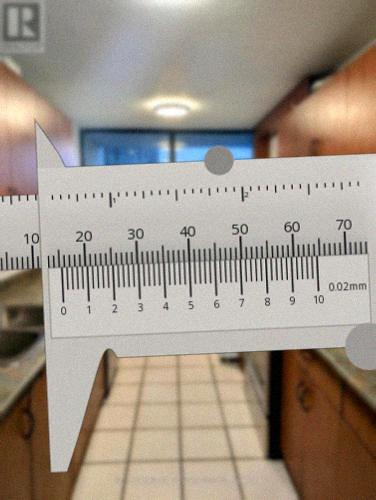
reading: value=15.5 unit=mm
